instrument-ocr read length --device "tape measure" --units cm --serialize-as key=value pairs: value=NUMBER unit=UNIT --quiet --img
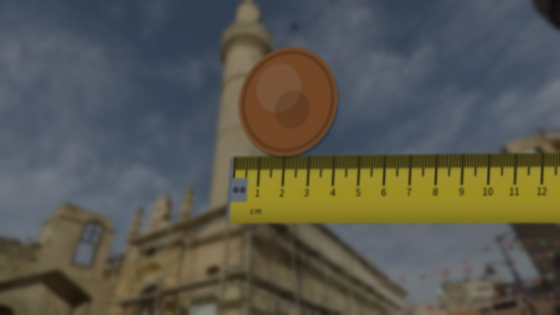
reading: value=4 unit=cm
